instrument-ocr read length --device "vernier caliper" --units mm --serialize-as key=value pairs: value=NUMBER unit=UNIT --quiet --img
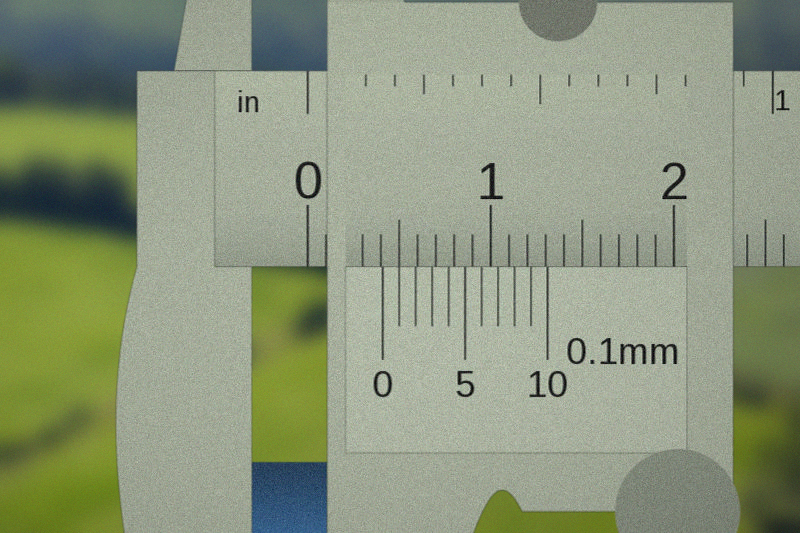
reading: value=4.1 unit=mm
